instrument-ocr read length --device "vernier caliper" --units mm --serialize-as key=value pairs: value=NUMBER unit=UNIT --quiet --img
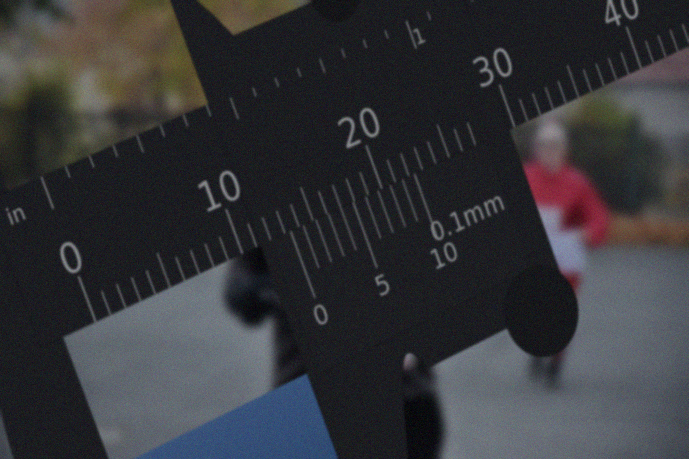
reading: value=13.4 unit=mm
